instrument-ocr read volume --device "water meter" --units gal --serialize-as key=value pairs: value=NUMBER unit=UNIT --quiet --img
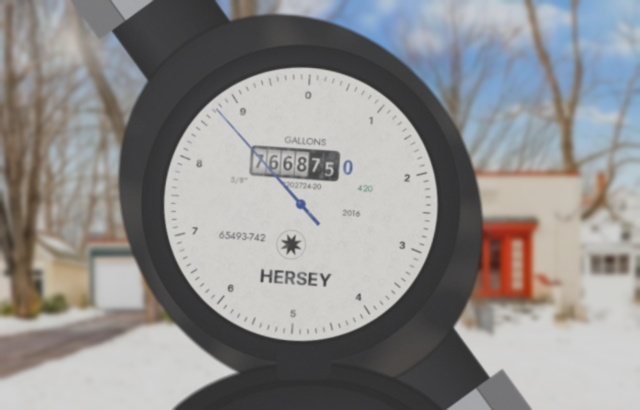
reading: value=7668748.7 unit=gal
